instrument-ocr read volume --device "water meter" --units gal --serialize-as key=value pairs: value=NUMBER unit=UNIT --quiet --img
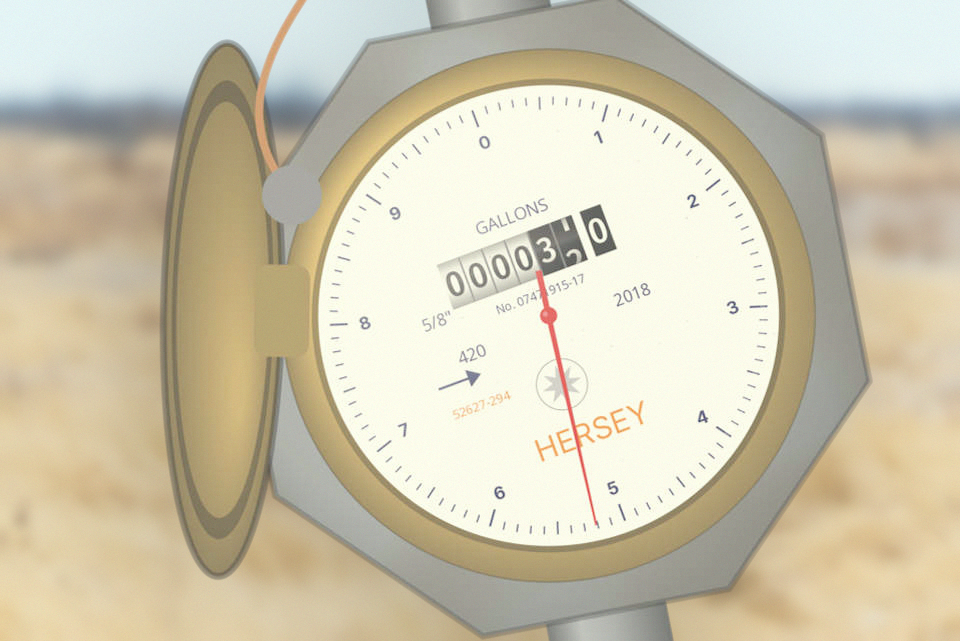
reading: value=315.2 unit=gal
